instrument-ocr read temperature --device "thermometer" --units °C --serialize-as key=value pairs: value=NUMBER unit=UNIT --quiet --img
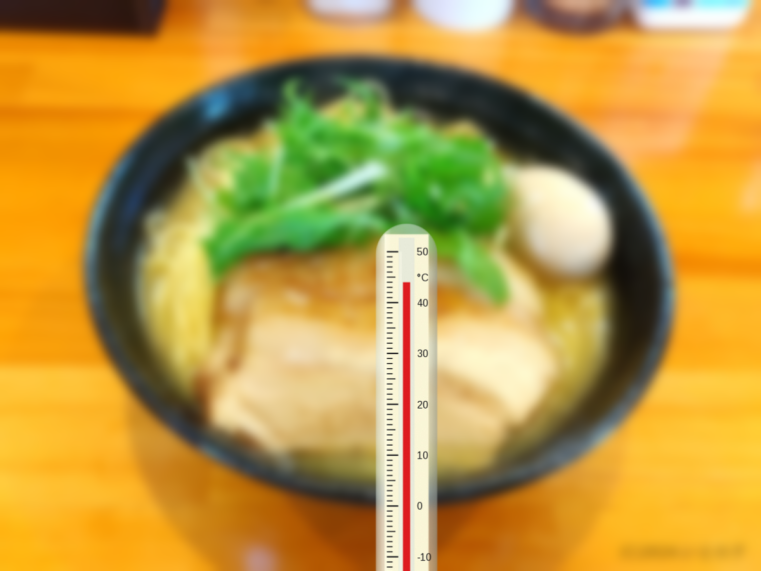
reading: value=44 unit=°C
